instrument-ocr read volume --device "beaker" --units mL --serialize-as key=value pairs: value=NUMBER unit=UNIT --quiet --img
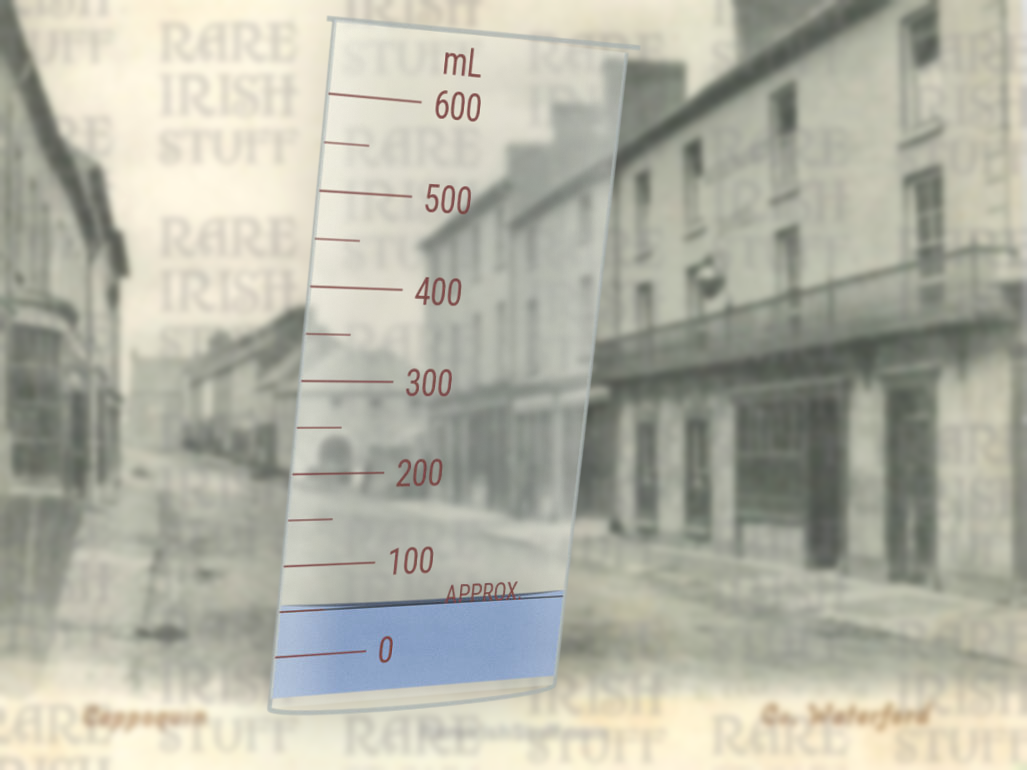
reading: value=50 unit=mL
